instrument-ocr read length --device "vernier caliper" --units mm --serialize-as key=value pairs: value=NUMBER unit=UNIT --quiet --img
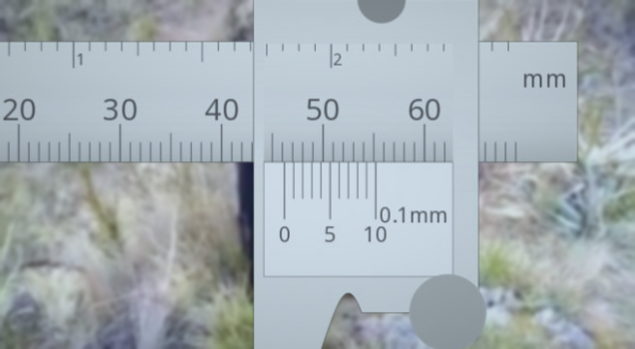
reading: value=46.2 unit=mm
